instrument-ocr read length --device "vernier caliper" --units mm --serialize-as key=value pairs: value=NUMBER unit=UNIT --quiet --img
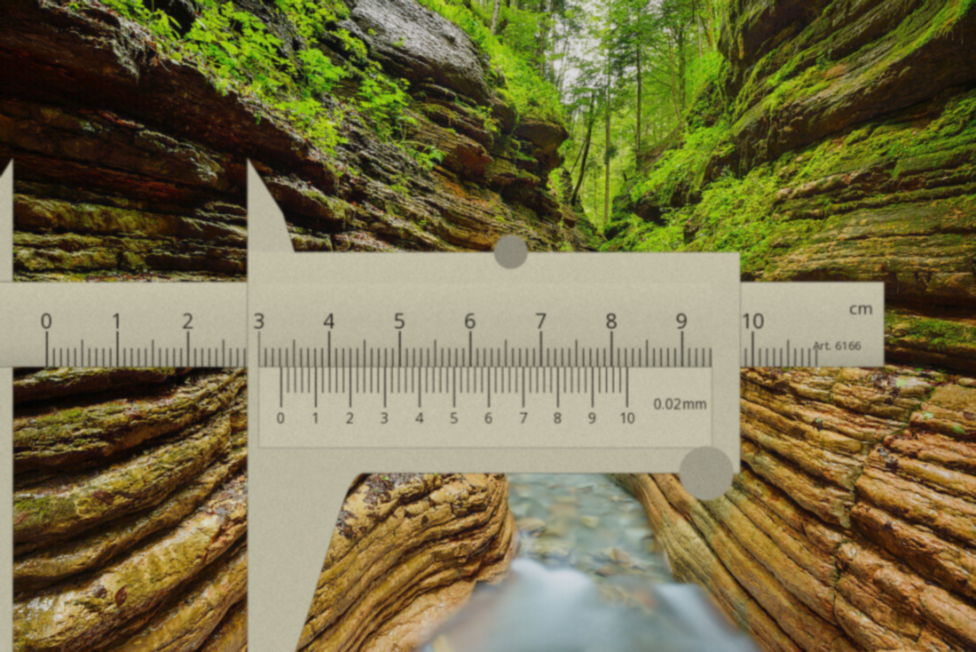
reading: value=33.2 unit=mm
